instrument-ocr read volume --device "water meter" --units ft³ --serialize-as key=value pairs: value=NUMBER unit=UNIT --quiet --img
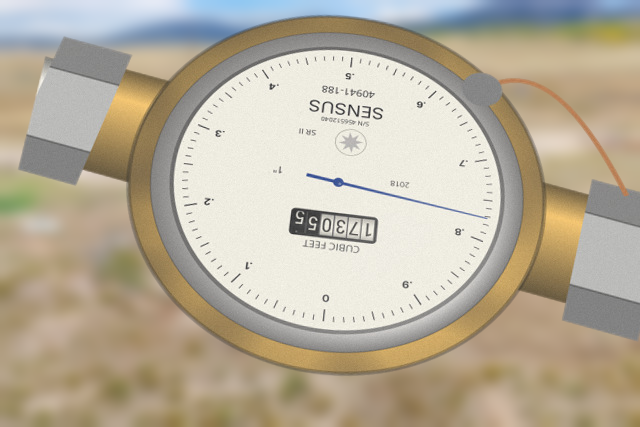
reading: value=173054.77 unit=ft³
